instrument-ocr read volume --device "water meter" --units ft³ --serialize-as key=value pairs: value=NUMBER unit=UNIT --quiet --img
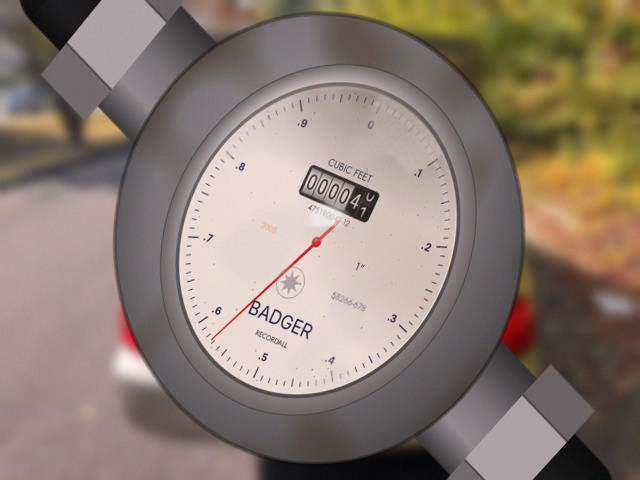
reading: value=40.57 unit=ft³
